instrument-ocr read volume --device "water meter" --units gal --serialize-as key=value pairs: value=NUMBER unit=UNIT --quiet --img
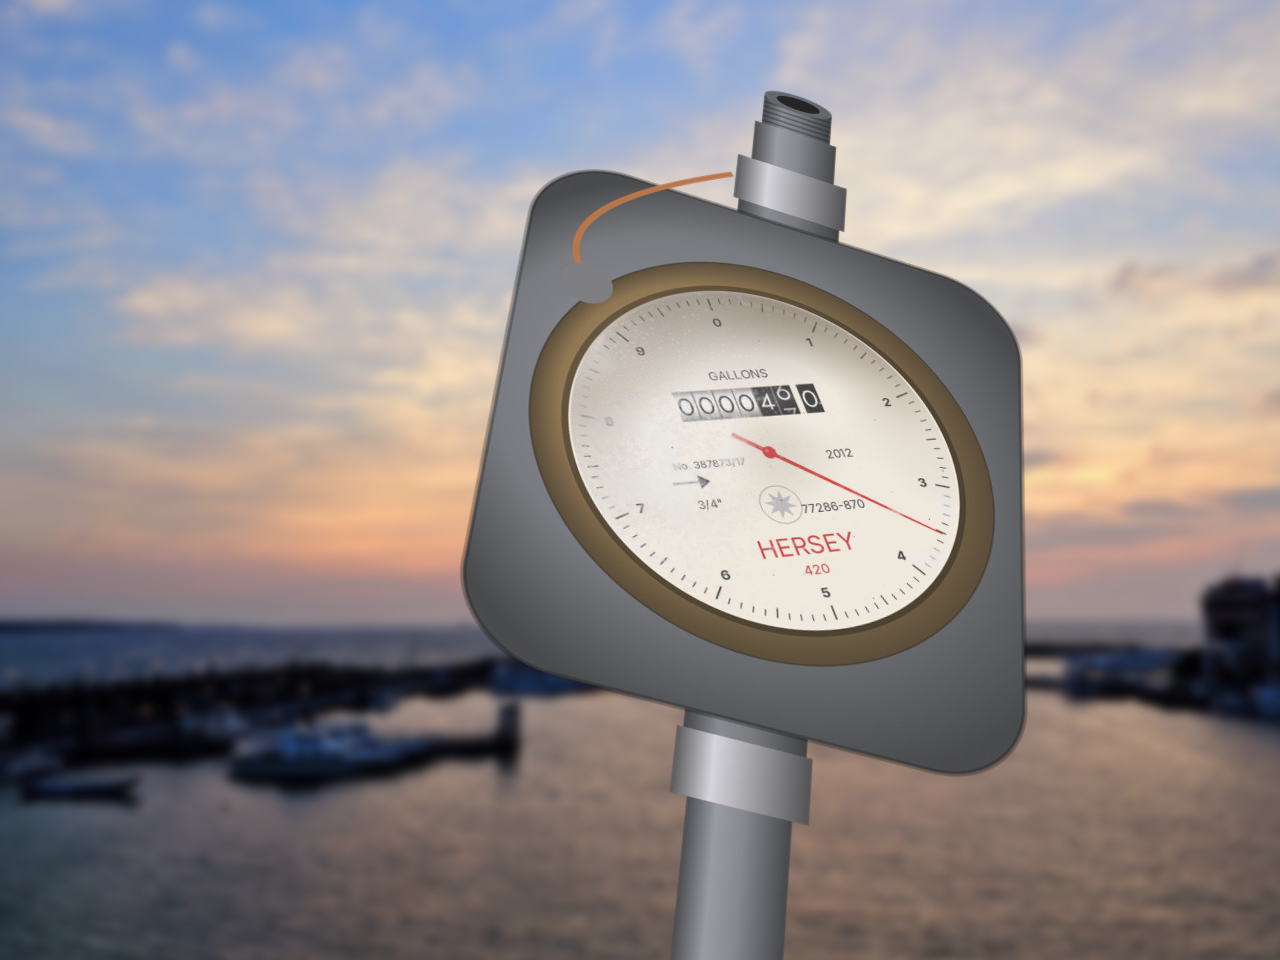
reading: value=463.5 unit=gal
